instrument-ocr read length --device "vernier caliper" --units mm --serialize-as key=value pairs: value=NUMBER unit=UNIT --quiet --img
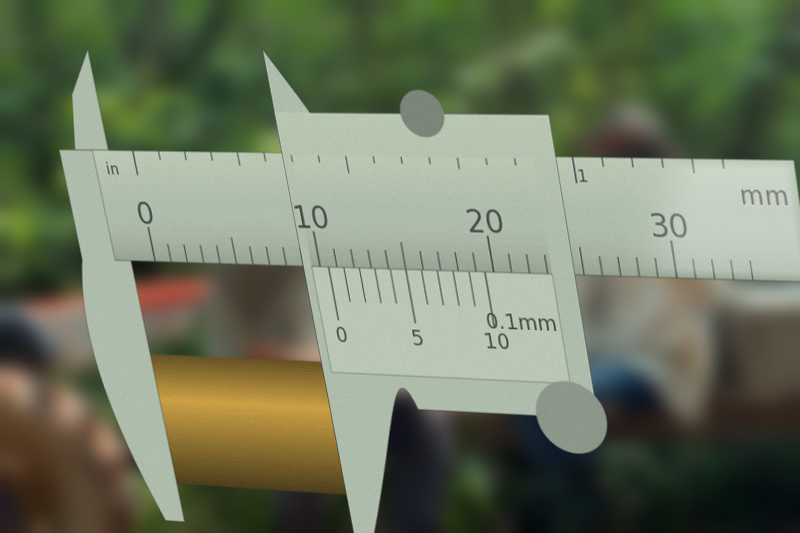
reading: value=10.5 unit=mm
